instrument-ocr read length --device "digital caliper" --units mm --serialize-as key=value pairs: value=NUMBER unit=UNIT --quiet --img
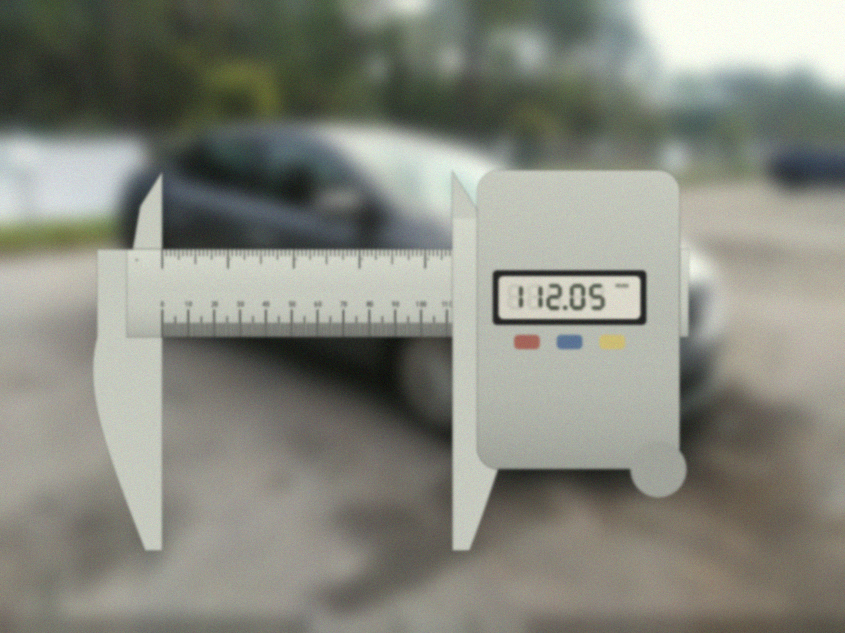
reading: value=112.05 unit=mm
